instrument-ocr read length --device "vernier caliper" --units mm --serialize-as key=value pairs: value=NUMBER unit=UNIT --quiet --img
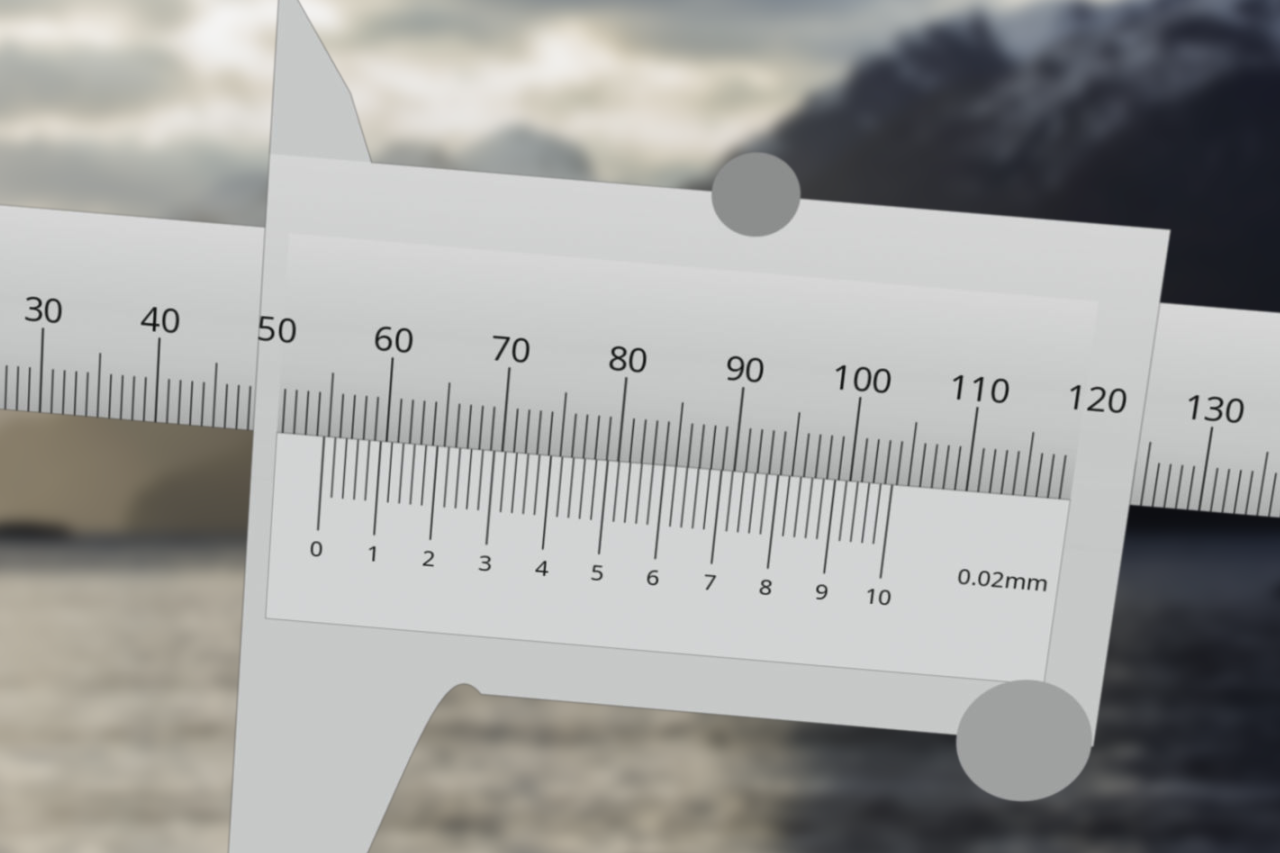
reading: value=54.6 unit=mm
